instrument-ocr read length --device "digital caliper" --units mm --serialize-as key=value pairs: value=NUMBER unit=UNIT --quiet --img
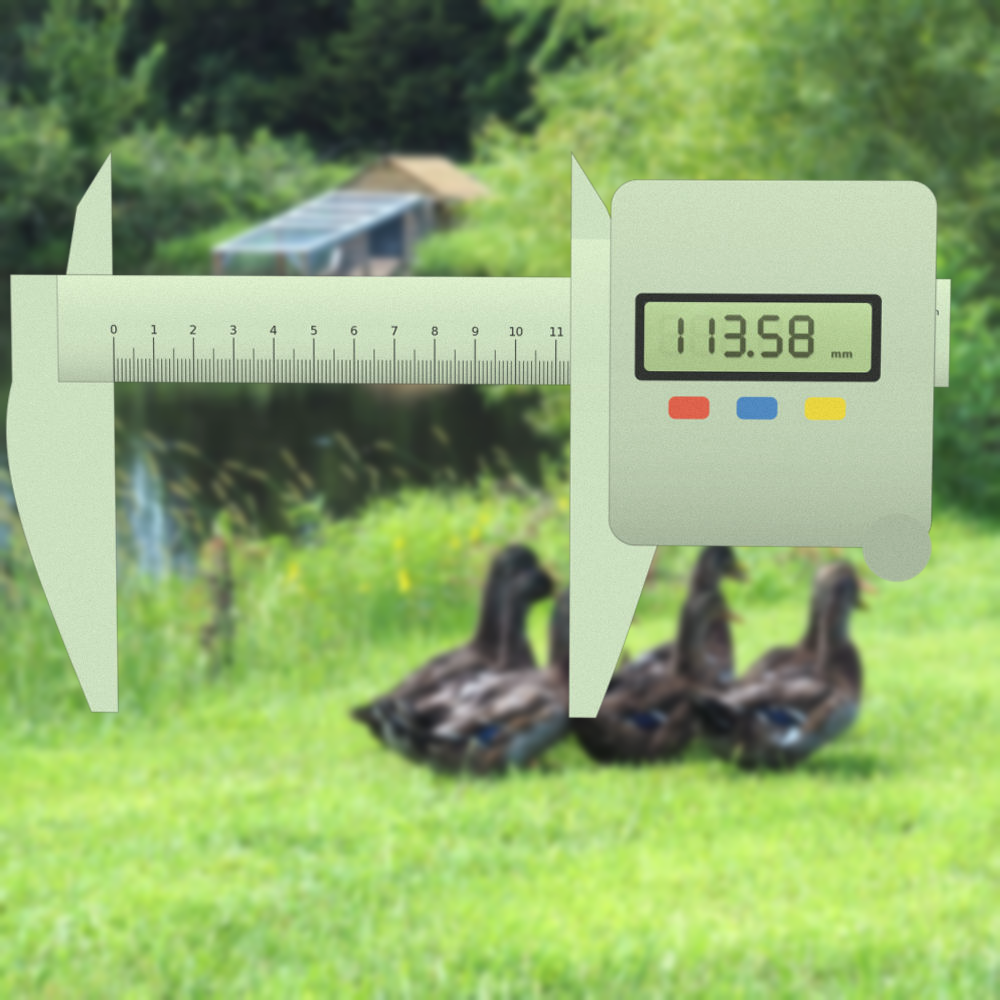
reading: value=113.58 unit=mm
